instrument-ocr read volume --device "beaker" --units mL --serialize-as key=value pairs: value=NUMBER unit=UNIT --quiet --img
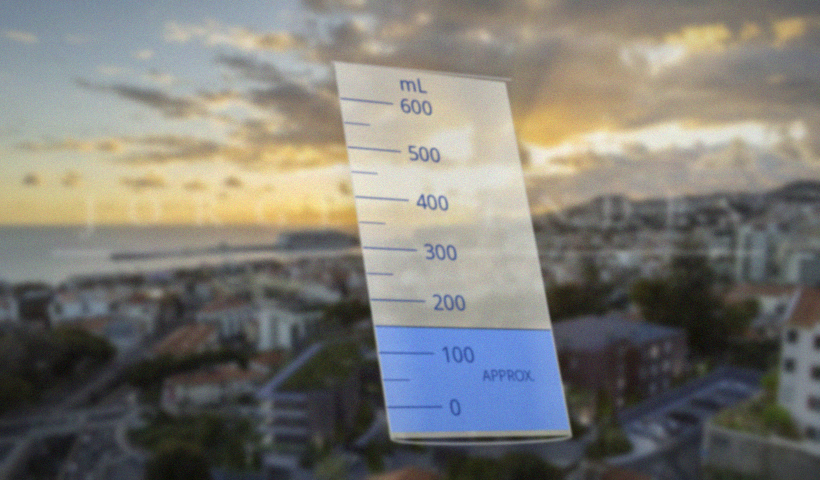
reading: value=150 unit=mL
